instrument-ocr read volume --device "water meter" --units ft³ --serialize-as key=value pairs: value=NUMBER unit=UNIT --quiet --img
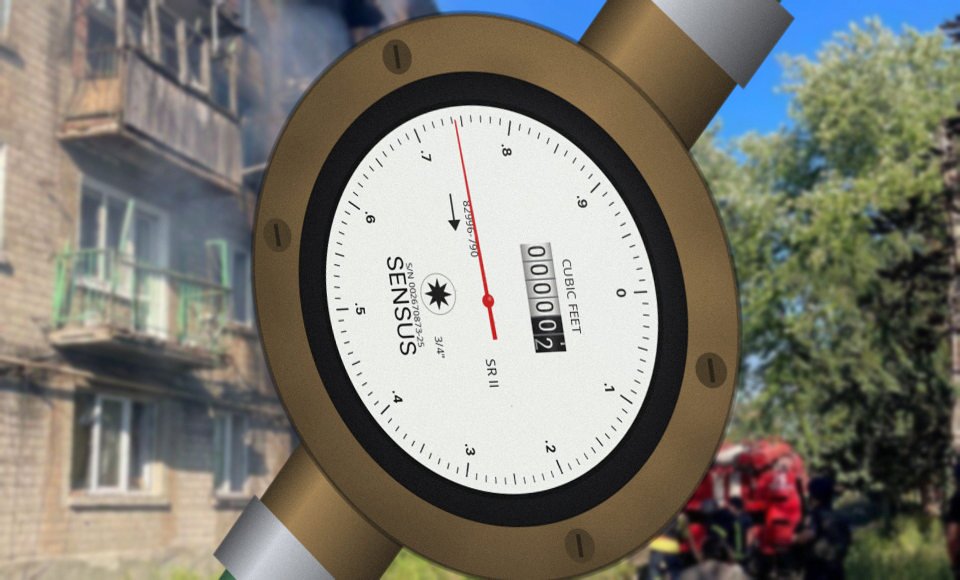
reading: value=1.74 unit=ft³
